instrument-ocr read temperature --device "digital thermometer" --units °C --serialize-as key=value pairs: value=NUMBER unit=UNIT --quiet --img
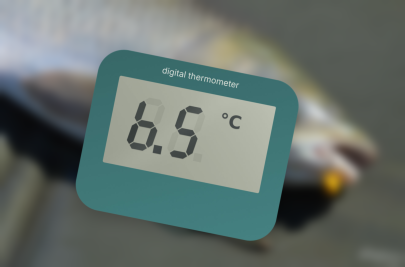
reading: value=6.5 unit=°C
